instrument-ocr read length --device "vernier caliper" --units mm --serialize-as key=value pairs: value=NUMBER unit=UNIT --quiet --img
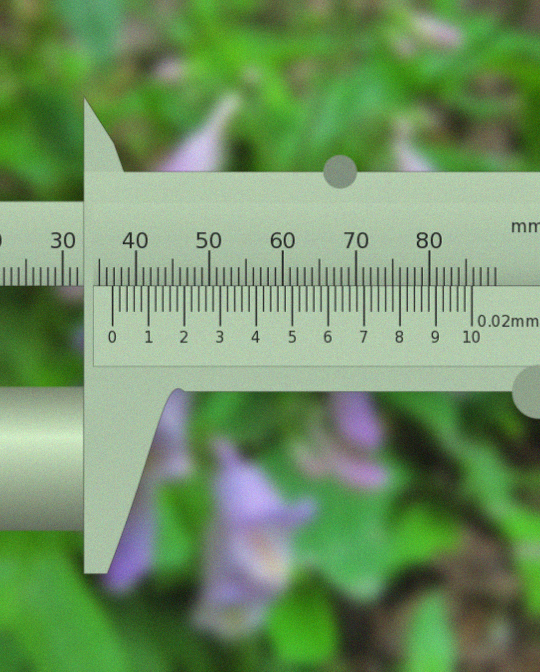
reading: value=36.8 unit=mm
